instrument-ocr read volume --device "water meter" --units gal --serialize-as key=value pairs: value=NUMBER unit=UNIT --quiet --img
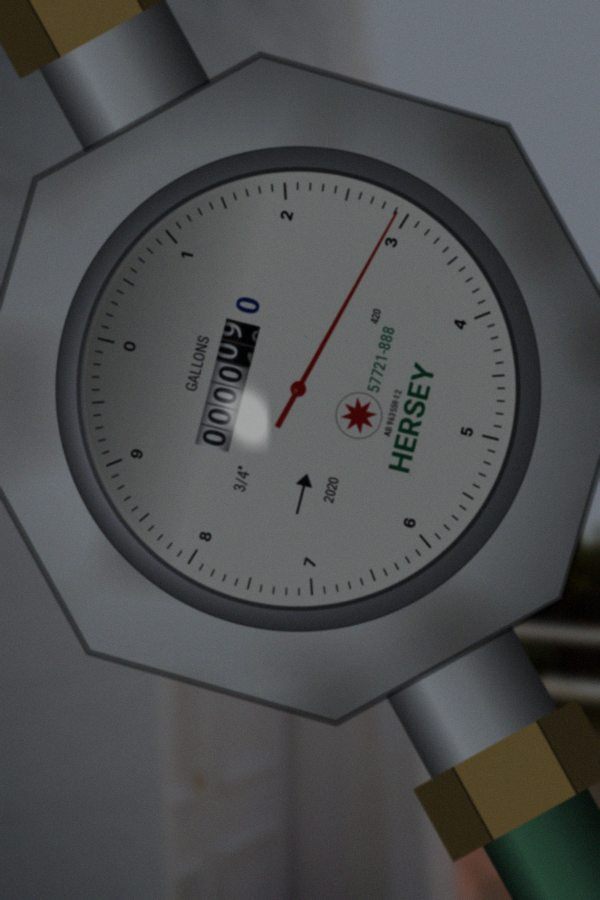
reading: value=92.9 unit=gal
